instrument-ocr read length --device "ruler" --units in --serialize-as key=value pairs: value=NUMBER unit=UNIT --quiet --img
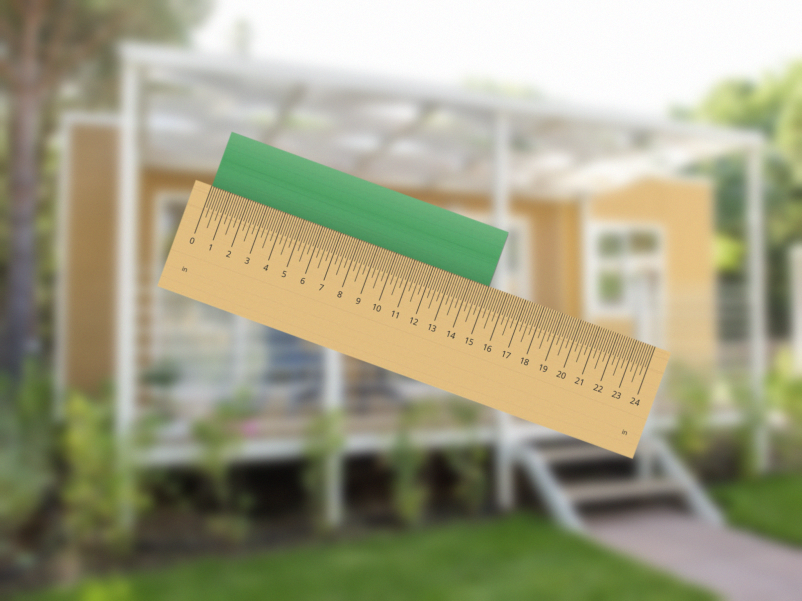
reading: value=15 unit=in
